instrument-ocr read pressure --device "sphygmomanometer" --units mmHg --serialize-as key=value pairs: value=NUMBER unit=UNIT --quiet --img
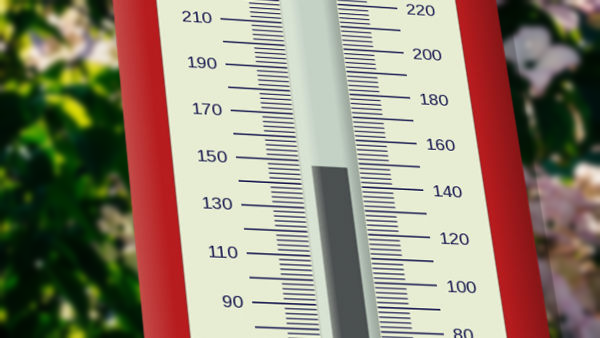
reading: value=148 unit=mmHg
